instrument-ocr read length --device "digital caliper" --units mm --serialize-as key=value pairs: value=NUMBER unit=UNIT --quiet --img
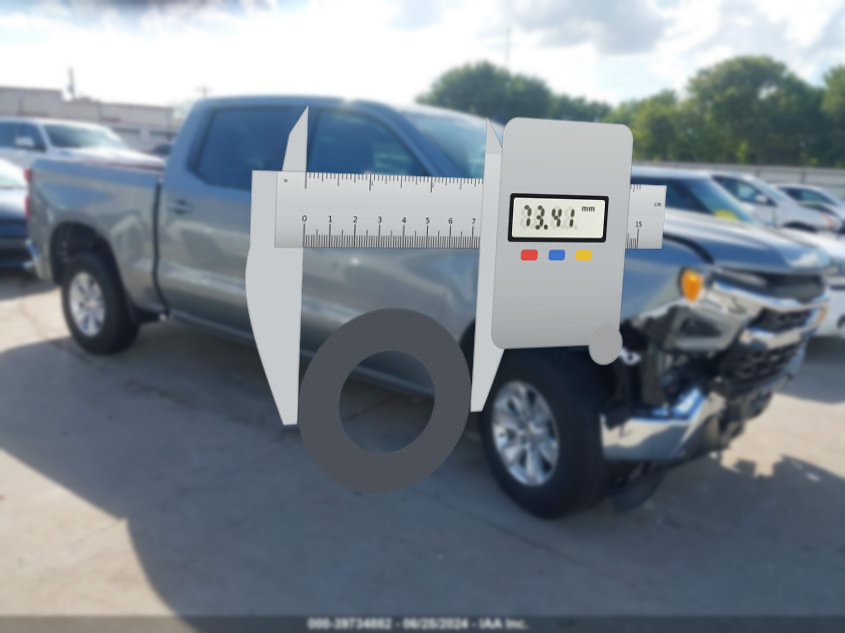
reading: value=73.41 unit=mm
